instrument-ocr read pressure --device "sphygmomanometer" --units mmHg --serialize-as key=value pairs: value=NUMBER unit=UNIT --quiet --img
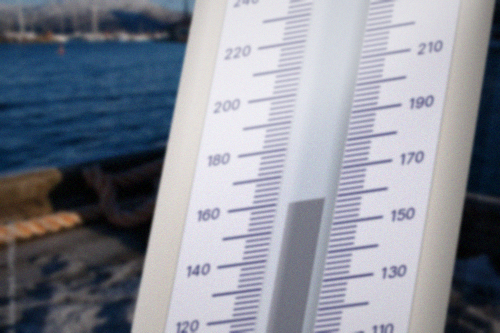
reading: value=160 unit=mmHg
